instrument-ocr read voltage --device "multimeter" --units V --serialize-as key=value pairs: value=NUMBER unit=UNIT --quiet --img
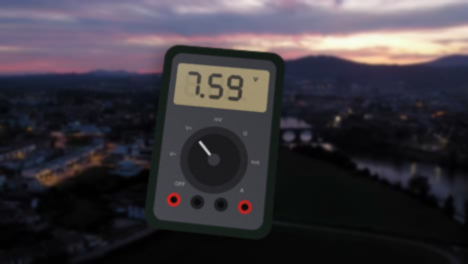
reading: value=7.59 unit=V
